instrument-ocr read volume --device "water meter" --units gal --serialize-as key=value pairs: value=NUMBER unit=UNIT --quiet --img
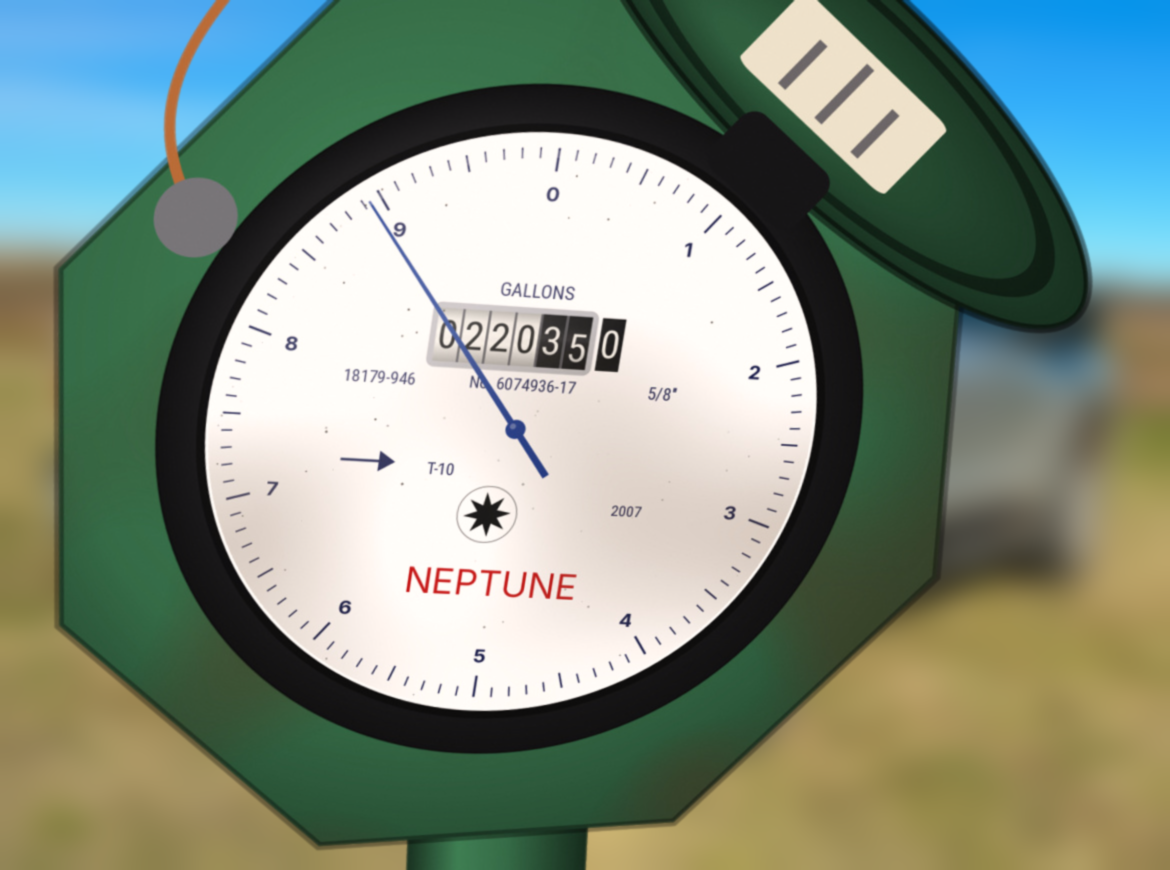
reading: value=220348.9 unit=gal
